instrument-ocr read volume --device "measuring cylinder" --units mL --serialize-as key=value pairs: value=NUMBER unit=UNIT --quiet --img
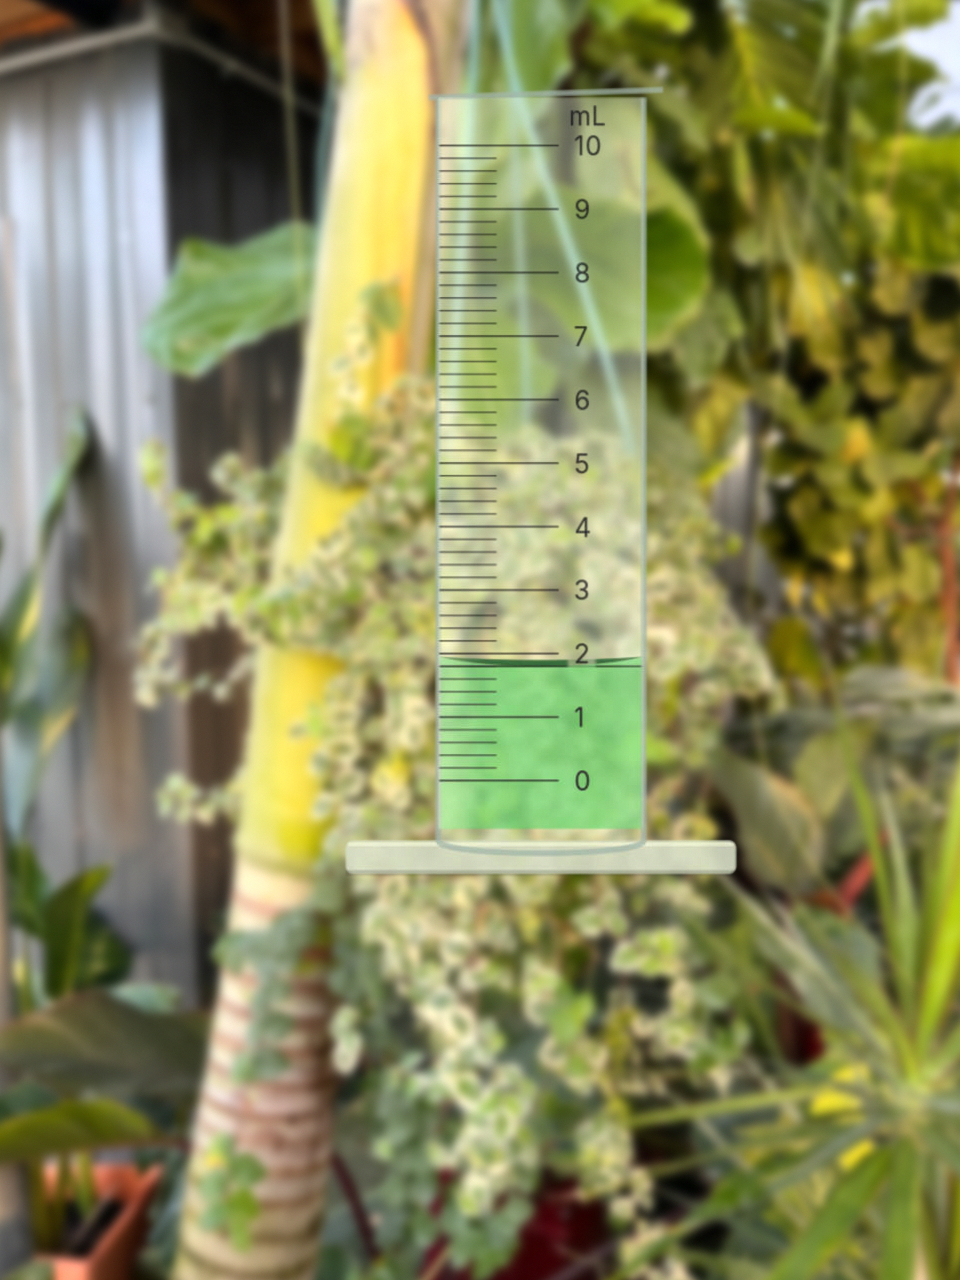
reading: value=1.8 unit=mL
